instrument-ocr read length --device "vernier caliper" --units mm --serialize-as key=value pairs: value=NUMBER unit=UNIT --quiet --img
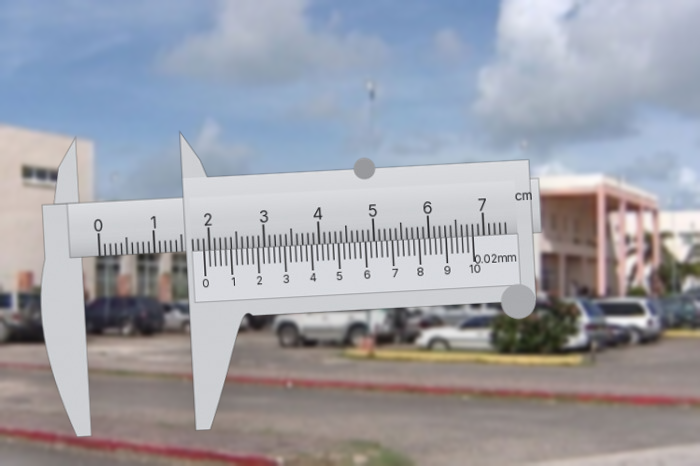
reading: value=19.0 unit=mm
